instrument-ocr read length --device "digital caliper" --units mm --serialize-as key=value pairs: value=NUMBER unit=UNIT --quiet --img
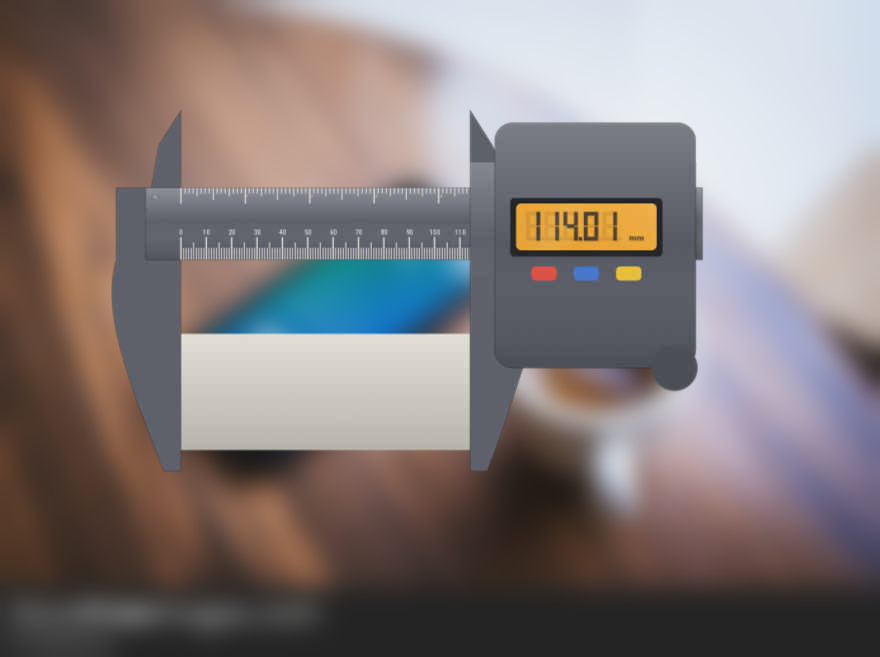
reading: value=114.01 unit=mm
